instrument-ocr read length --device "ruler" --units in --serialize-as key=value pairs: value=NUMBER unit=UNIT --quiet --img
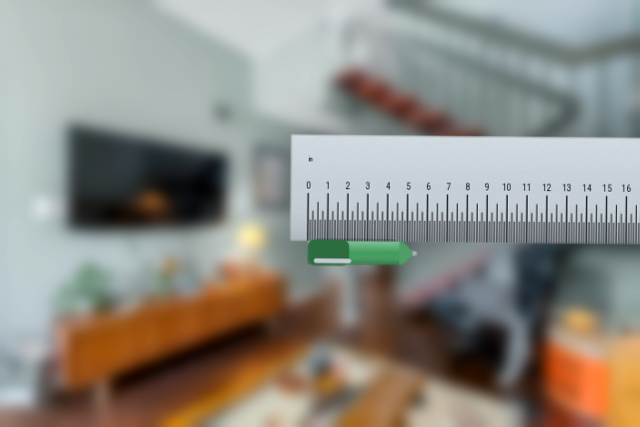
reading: value=5.5 unit=in
